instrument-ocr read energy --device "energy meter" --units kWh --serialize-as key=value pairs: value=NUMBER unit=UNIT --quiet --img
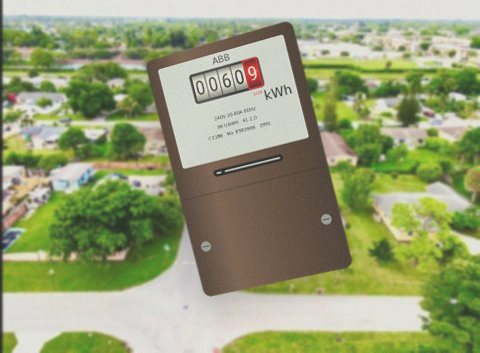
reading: value=60.9 unit=kWh
